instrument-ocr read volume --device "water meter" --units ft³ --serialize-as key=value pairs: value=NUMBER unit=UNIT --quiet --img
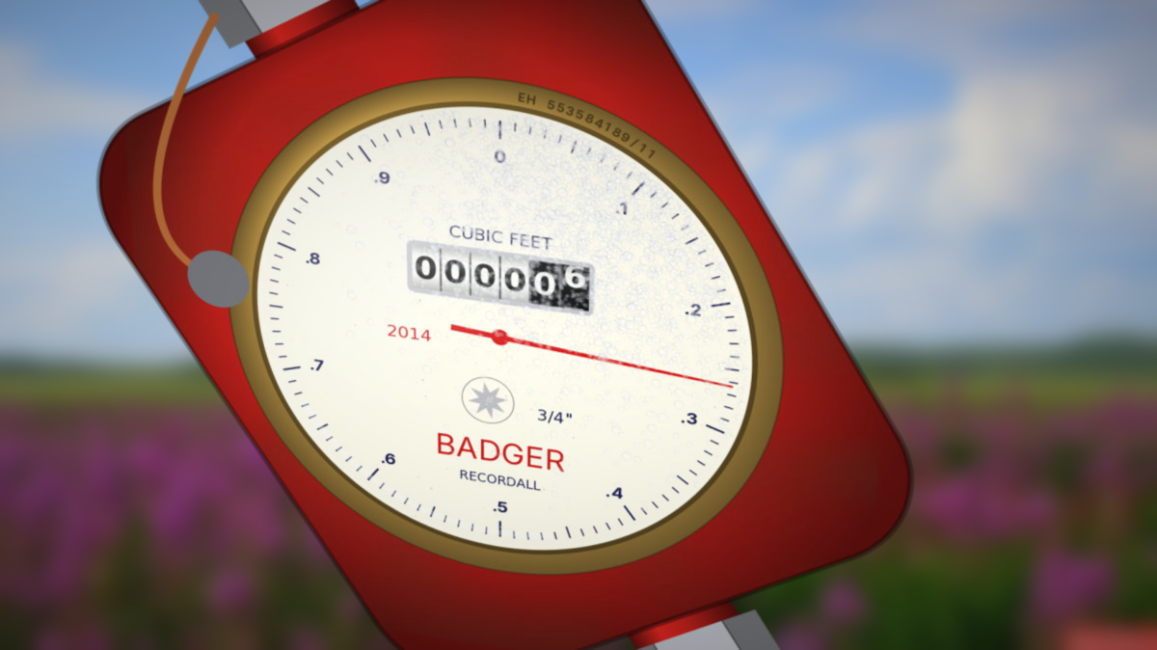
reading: value=6.26 unit=ft³
